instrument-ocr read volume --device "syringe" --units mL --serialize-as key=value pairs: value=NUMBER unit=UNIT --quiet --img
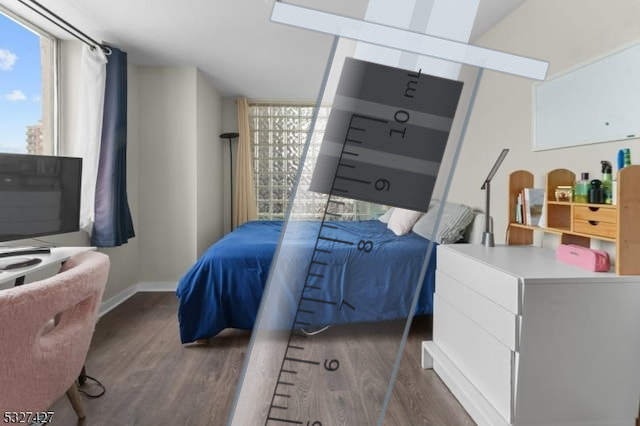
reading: value=8.7 unit=mL
